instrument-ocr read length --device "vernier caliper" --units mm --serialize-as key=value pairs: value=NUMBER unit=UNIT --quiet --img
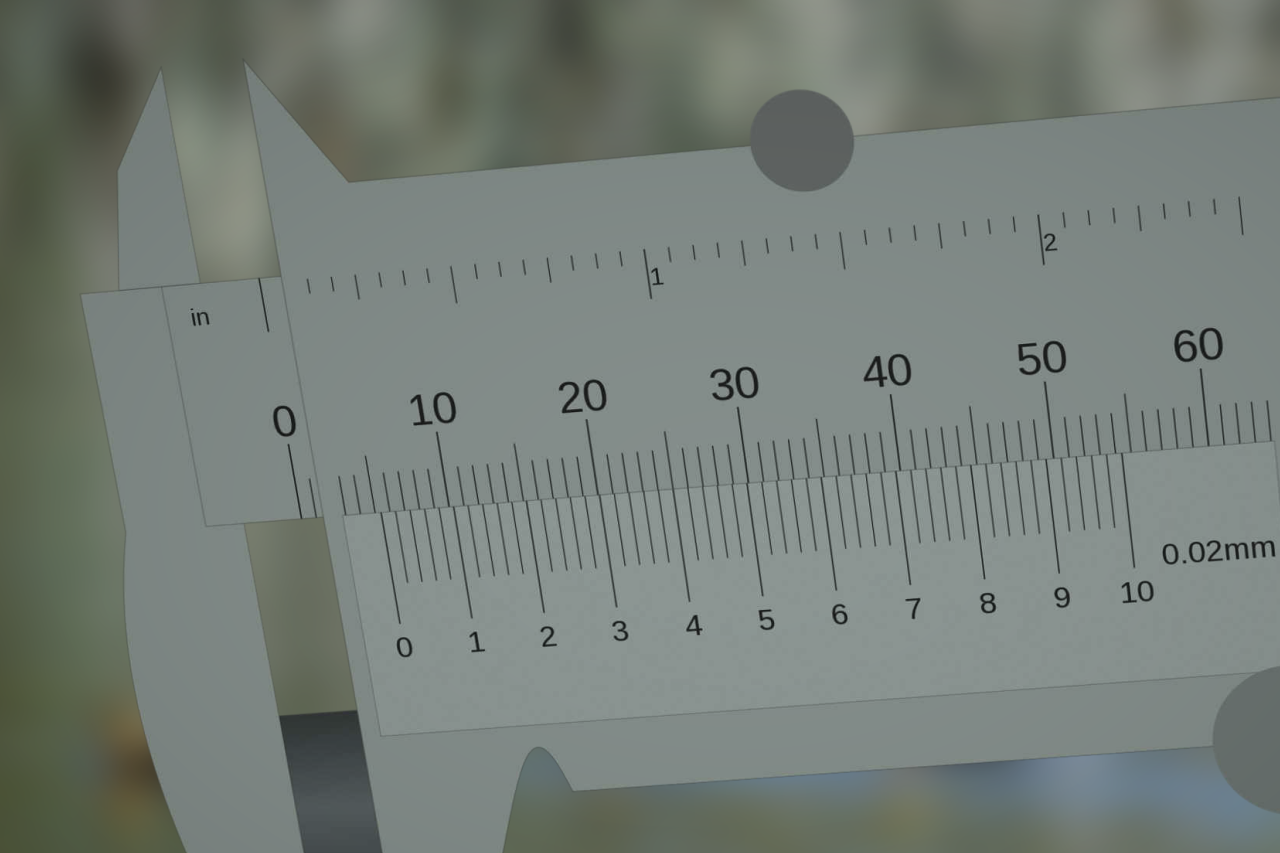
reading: value=5.4 unit=mm
